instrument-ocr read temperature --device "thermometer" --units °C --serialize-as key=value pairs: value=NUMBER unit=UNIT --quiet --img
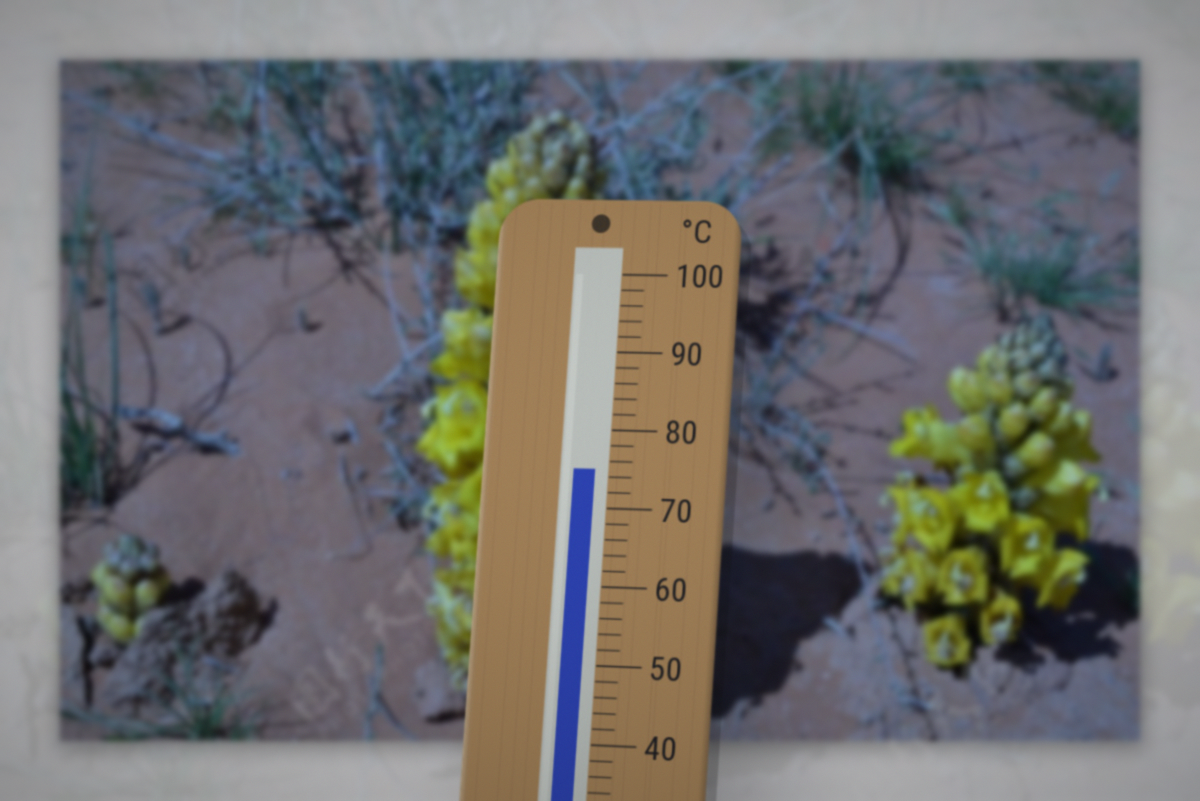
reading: value=75 unit=°C
